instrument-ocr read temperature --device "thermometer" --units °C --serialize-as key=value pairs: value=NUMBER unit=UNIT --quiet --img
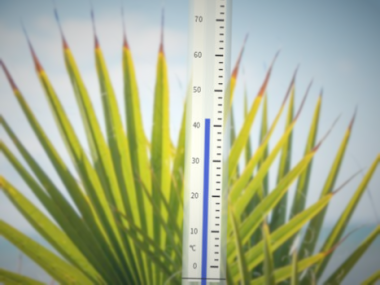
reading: value=42 unit=°C
